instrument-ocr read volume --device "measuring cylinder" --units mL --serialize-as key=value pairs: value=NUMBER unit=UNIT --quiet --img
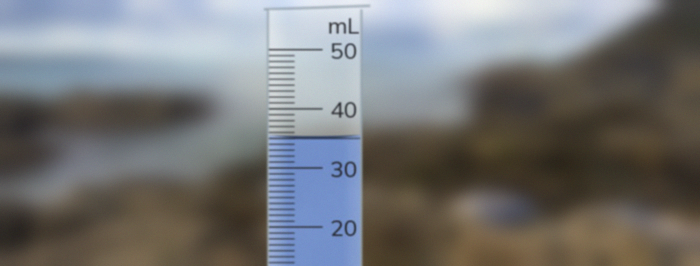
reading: value=35 unit=mL
